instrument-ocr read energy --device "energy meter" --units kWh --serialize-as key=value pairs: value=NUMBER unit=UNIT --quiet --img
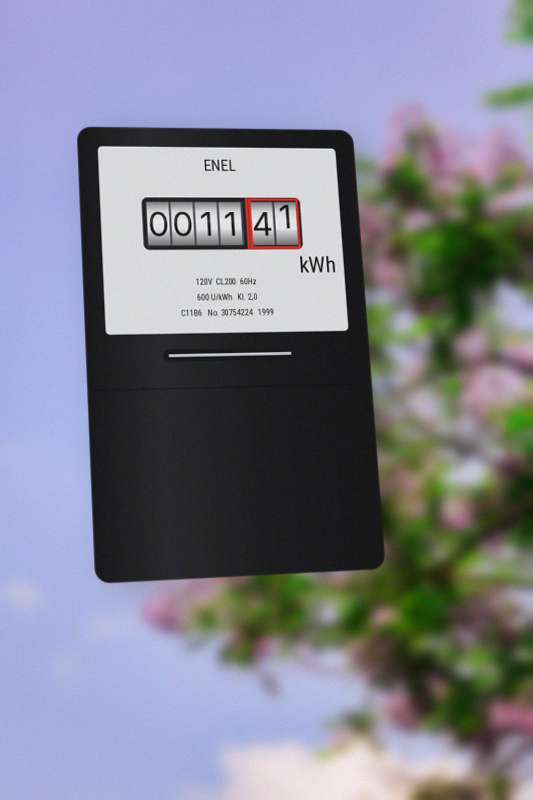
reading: value=11.41 unit=kWh
